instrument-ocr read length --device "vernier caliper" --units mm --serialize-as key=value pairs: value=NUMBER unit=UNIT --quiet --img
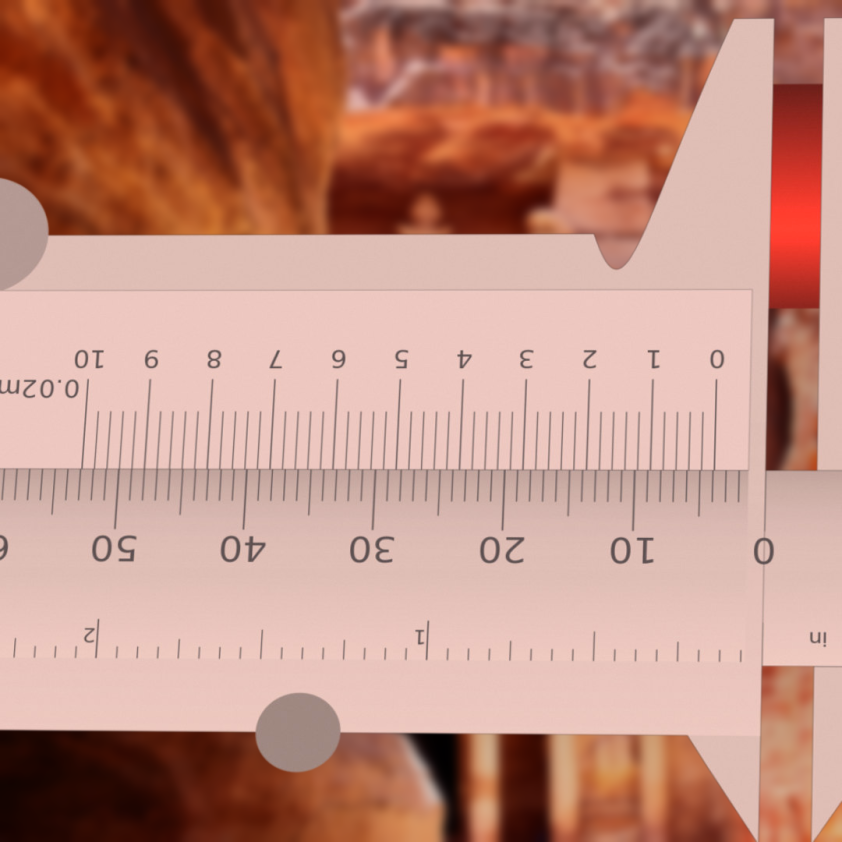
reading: value=3.9 unit=mm
